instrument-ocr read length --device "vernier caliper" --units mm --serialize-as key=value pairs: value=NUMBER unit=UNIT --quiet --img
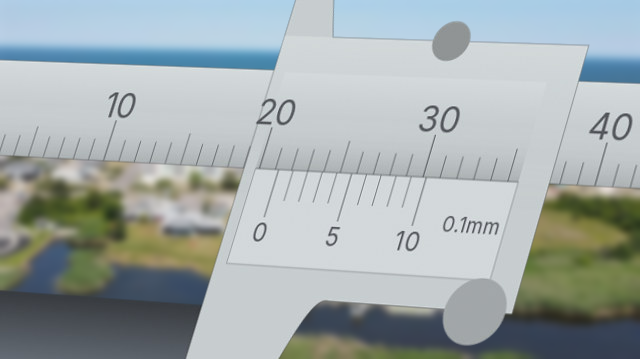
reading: value=21.2 unit=mm
